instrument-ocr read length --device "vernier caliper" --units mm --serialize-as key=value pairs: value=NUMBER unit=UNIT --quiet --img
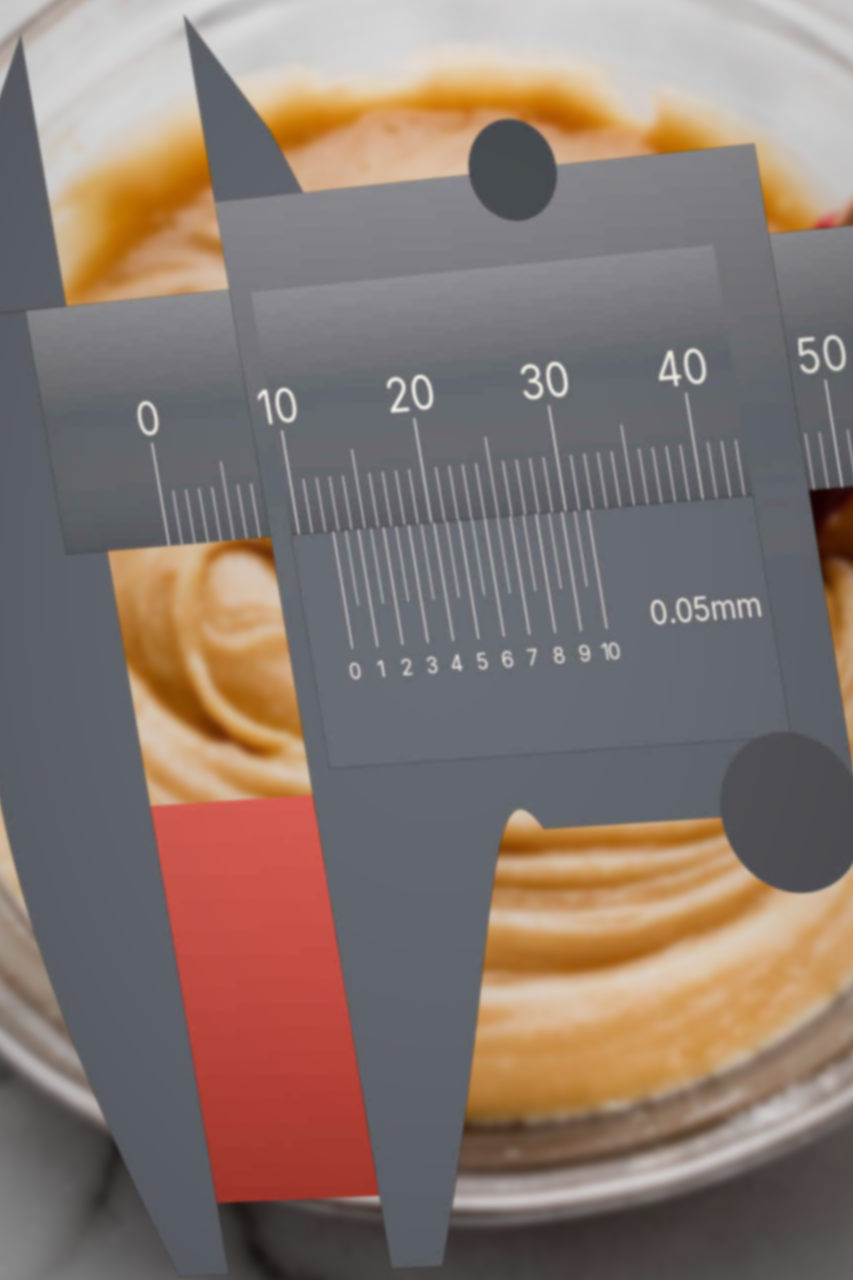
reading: value=12.6 unit=mm
